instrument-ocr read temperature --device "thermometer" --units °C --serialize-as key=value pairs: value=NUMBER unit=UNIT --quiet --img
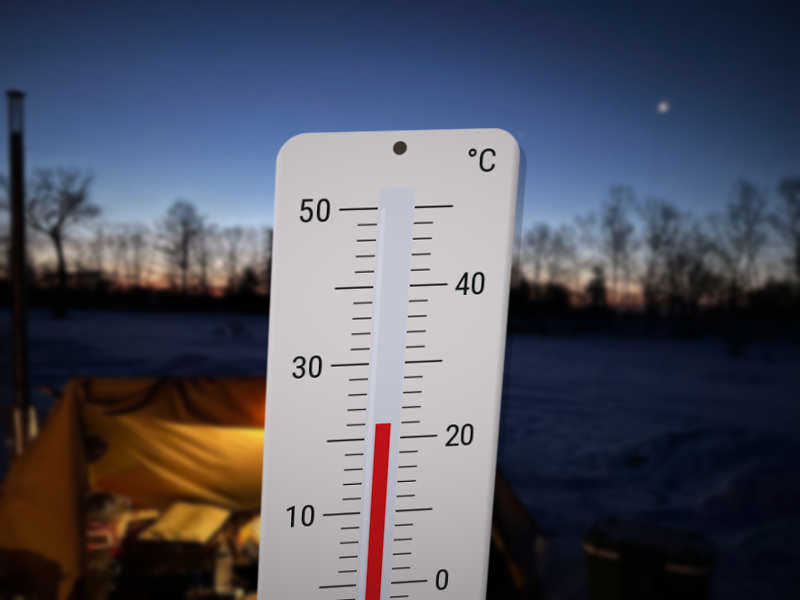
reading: value=22 unit=°C
